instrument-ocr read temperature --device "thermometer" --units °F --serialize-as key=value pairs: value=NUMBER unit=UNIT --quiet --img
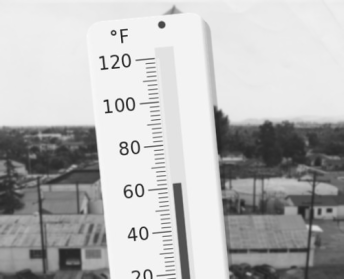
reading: value=62 unit=°F
